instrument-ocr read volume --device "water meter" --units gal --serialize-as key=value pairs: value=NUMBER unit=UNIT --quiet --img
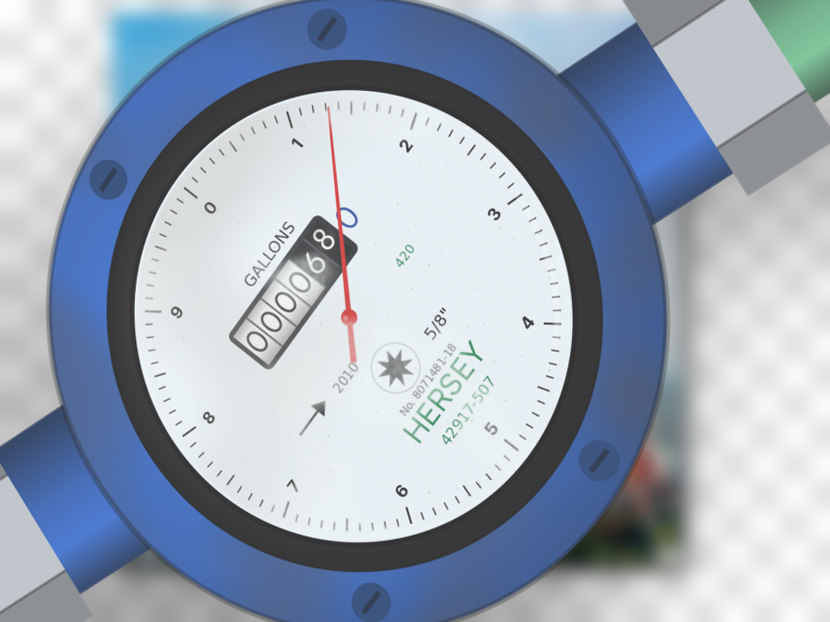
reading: value=681.3 unit=gal
